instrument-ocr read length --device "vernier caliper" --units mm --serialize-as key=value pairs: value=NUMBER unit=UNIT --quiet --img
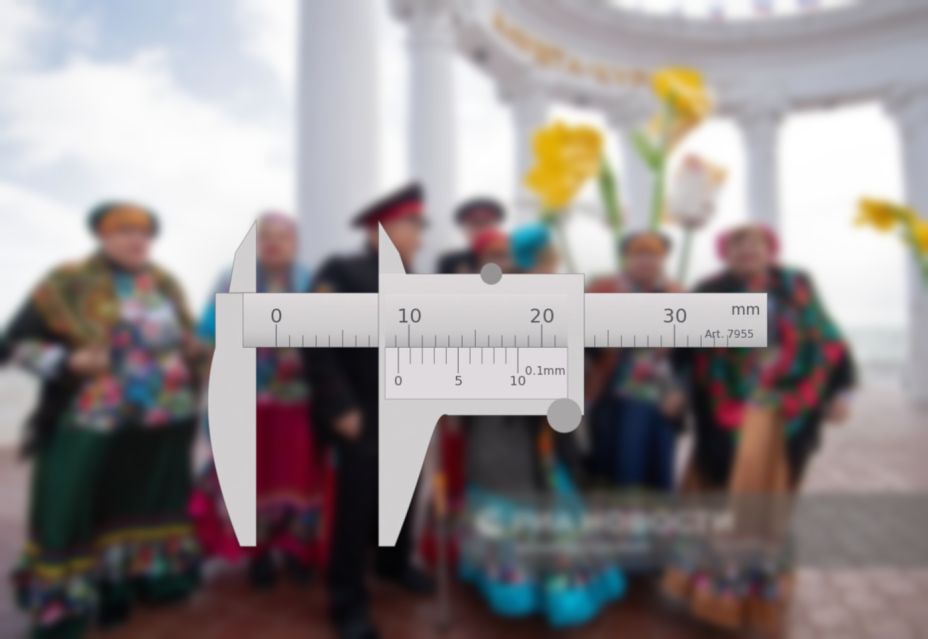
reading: value=9.2 unit=mm
